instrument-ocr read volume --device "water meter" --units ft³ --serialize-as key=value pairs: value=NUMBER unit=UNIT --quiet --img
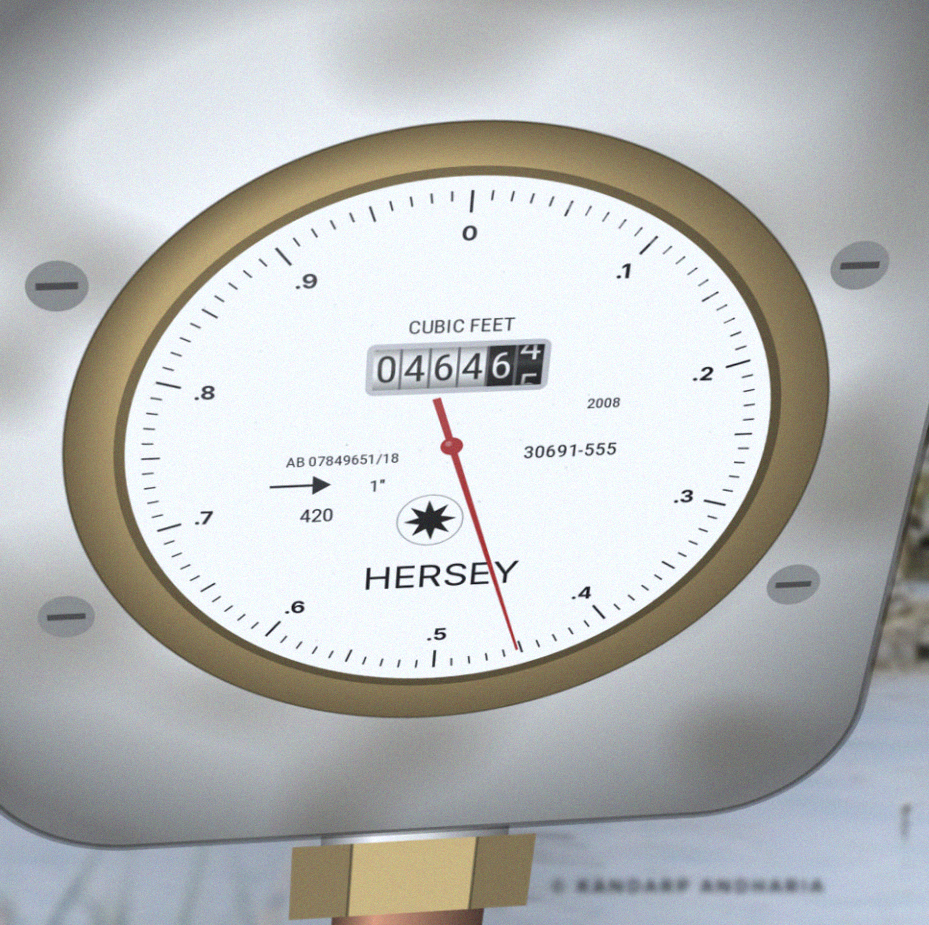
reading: value=46464.45 unit=ft³
